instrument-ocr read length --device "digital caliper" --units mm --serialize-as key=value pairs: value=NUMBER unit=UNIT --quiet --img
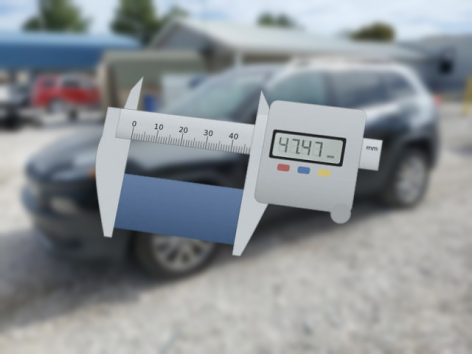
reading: value=47.47 unit=mm
